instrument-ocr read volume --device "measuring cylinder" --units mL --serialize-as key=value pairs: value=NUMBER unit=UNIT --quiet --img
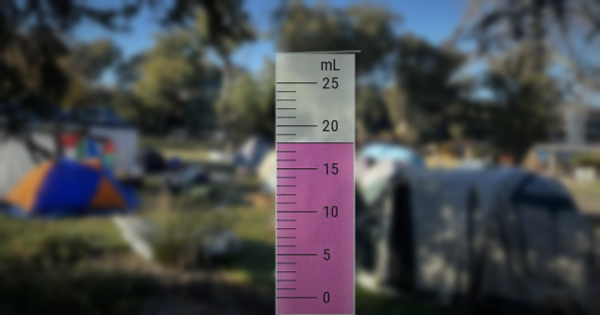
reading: value=18 unit=mL
